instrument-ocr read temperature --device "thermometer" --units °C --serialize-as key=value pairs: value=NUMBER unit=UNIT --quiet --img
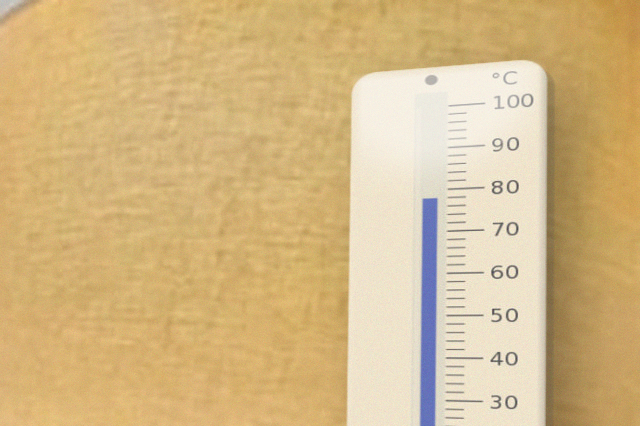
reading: value=78 unit=°C
